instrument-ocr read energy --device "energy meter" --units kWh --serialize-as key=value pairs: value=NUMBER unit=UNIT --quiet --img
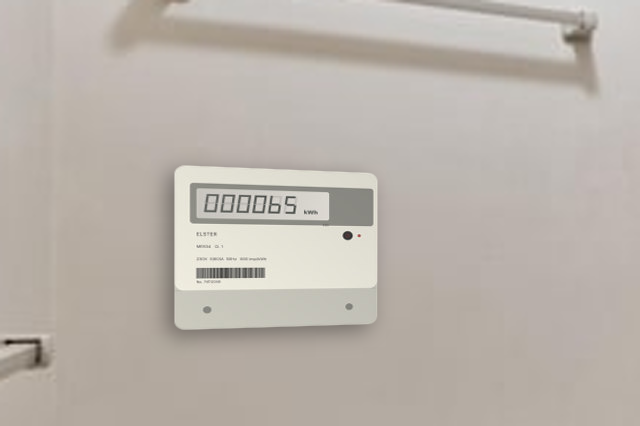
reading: value=65 unit=kWh
